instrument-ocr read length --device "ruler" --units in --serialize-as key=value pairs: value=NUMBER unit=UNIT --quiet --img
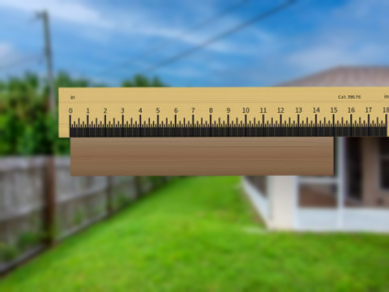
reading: value=15 unit=in
